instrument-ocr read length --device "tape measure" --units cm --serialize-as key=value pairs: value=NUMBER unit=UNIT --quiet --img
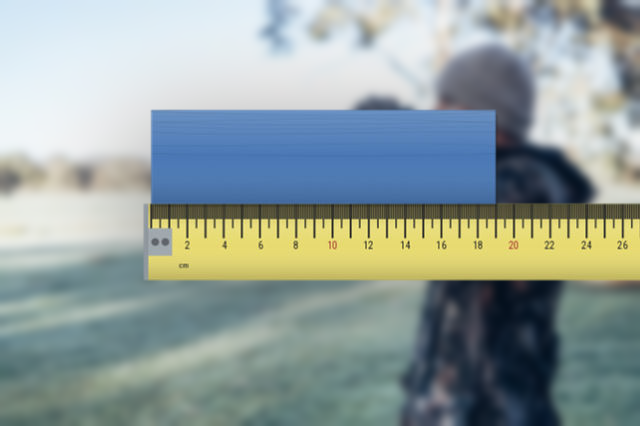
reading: value=19 unit=cm
